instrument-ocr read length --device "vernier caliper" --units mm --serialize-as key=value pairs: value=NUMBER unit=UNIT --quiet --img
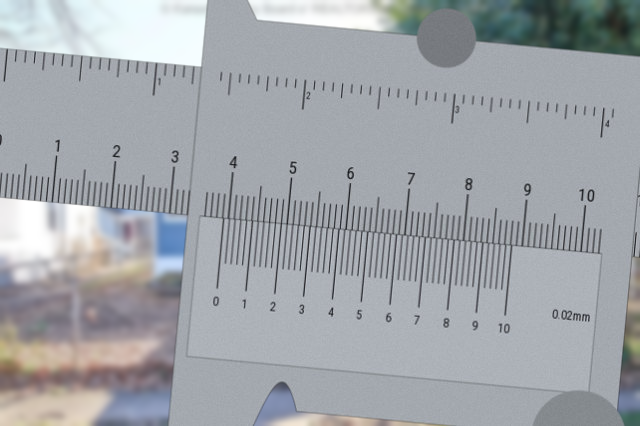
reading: value=39.2 unit=mm
